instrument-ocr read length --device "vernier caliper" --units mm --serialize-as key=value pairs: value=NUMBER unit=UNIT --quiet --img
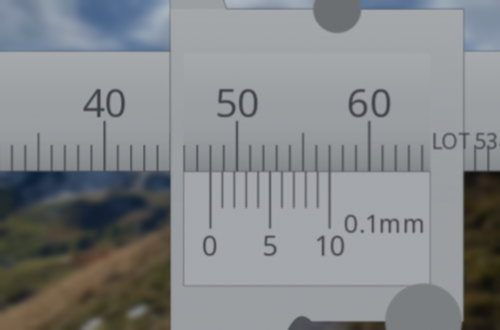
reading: value=48.0 unit=mm
